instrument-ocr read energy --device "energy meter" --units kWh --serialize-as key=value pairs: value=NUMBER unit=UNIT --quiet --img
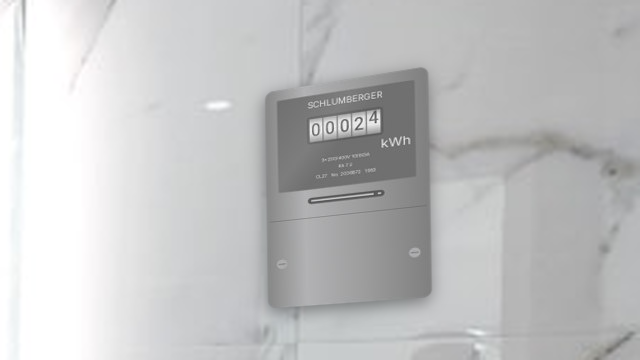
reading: value=24 unit=kWh
